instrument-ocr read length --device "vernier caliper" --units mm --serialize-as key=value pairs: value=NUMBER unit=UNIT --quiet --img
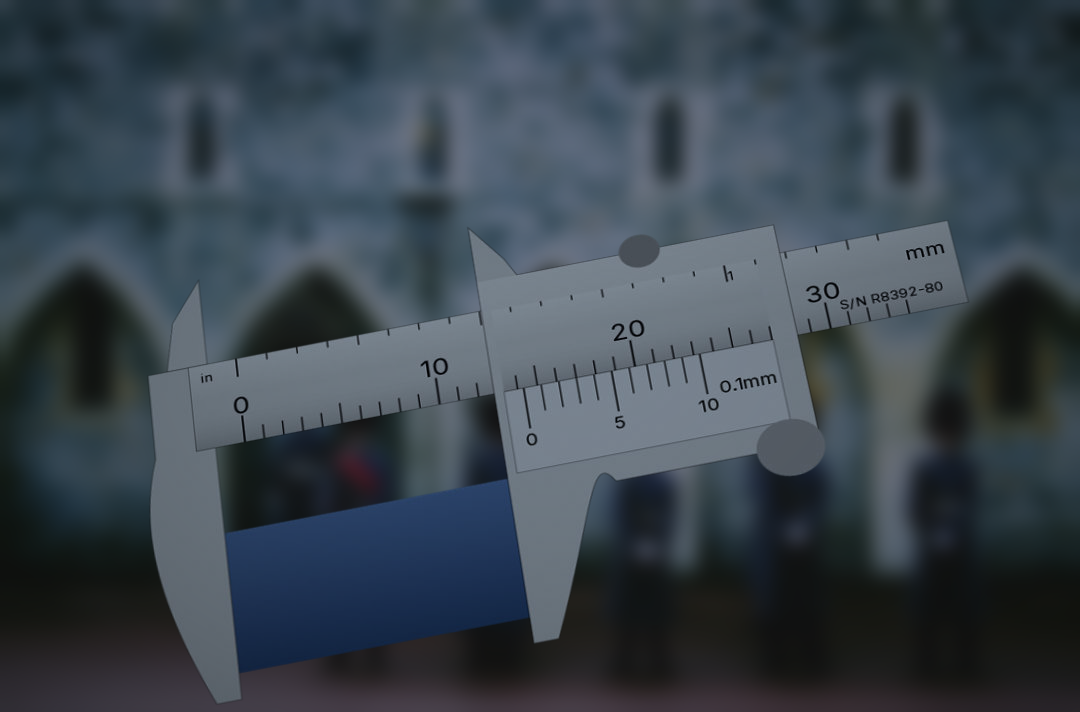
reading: value=14.3 unit=mm
